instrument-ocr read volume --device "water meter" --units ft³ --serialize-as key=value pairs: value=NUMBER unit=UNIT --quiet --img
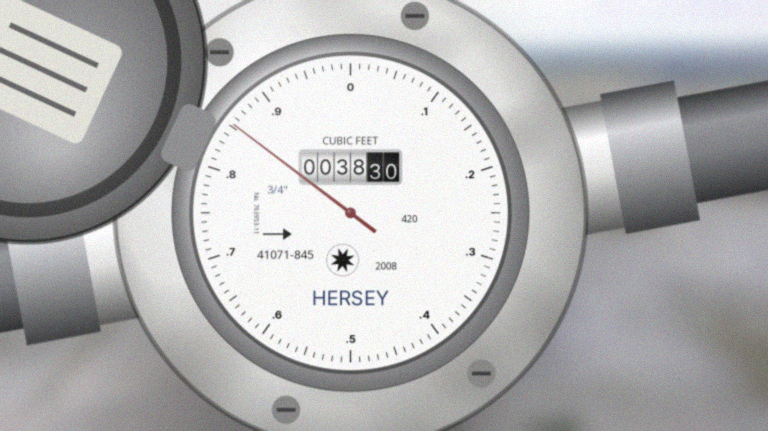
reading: value=3829.85 unit=ft³
